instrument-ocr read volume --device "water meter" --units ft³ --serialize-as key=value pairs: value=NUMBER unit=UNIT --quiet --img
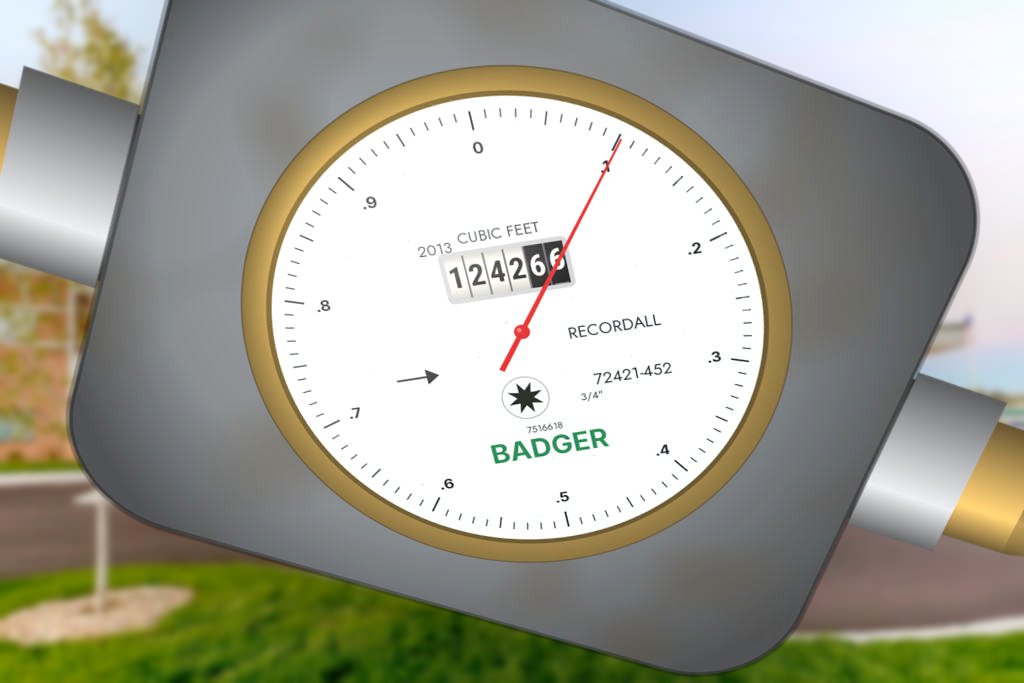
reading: value=124266.10 unit=ft³
